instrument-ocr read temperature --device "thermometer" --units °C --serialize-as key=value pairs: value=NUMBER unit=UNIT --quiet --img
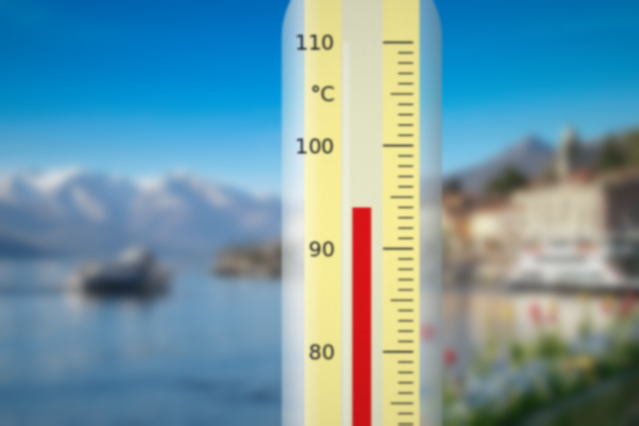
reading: value=94 unit=°C
